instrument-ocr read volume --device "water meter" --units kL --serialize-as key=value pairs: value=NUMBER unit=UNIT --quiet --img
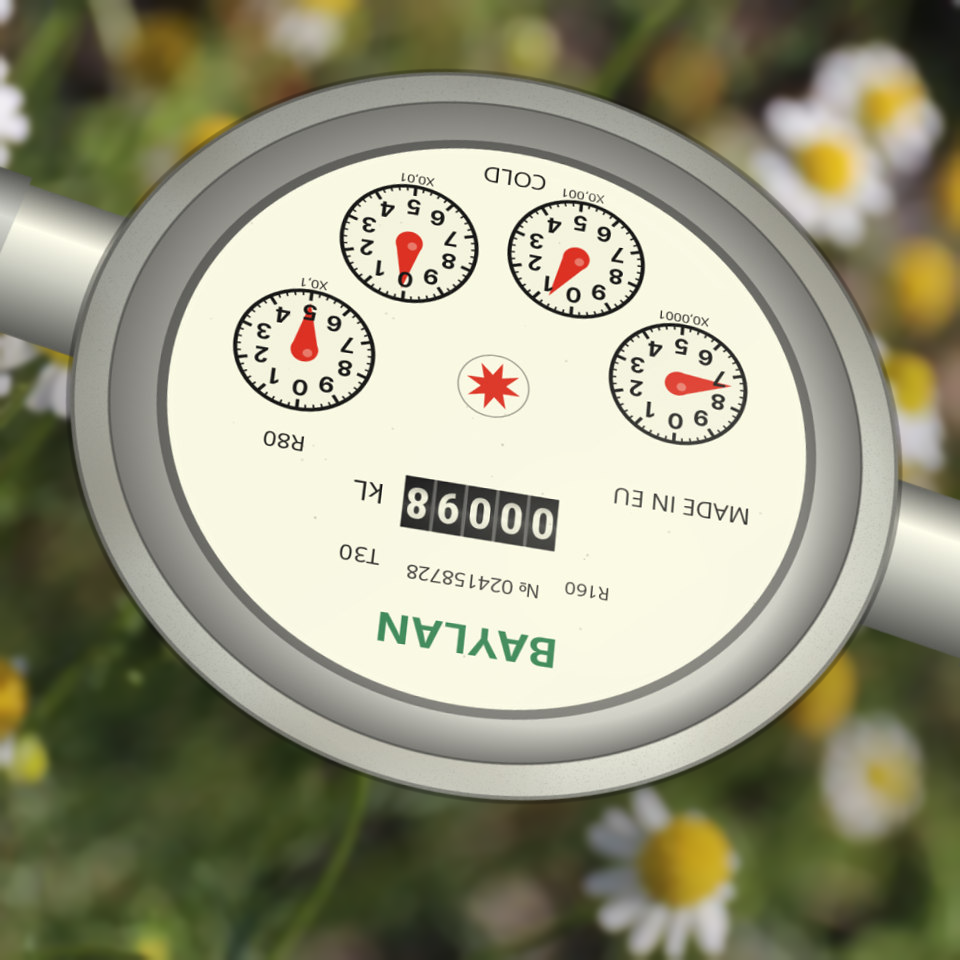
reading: value=98.5007 unit=kL
